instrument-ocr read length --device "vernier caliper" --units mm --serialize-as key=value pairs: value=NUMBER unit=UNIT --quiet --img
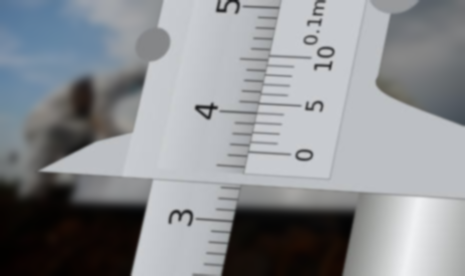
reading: value=36.4 unit=mm
